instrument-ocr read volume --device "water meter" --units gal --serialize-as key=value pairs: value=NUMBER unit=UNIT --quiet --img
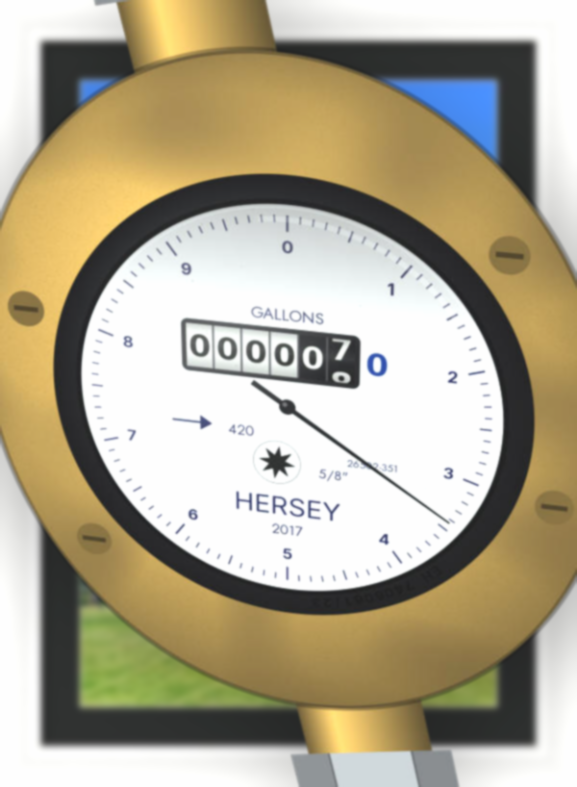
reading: value=73.4 unit=gal
